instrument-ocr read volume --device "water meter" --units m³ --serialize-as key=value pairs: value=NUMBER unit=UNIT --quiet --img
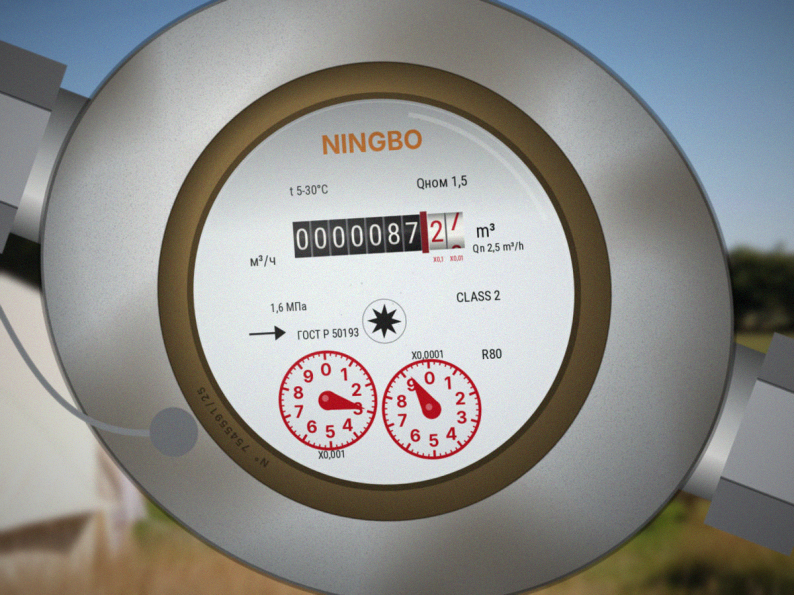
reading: value=87.2729 unit=m³
